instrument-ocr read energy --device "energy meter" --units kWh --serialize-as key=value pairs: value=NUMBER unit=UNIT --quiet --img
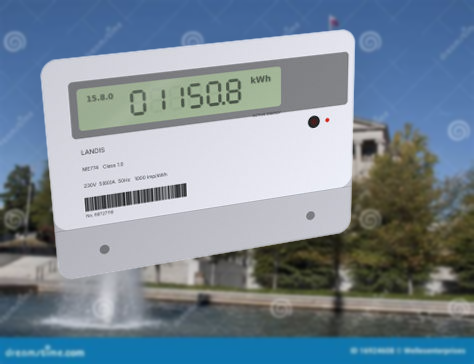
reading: value=1150.8 unit=kWh
